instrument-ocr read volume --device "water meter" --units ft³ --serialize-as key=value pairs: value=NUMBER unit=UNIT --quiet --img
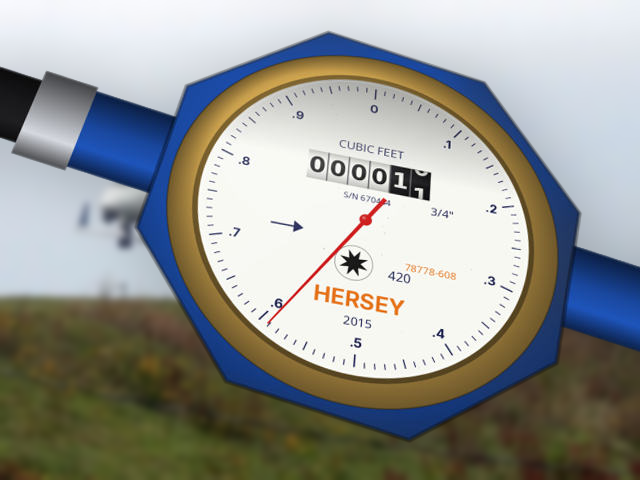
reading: value=10.59 unit=ft³
